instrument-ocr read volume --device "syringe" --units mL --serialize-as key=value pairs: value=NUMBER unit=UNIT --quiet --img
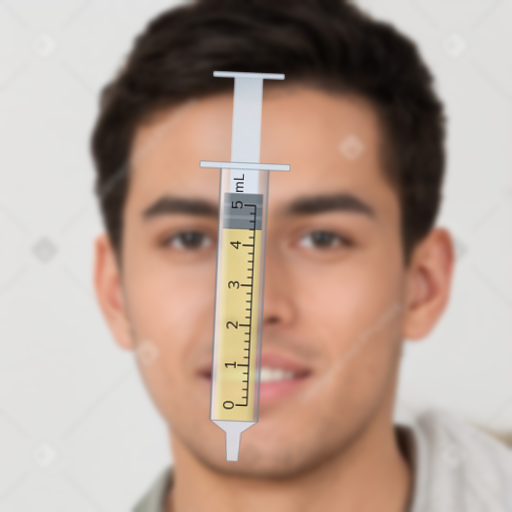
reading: value=4.4 unit=mL
